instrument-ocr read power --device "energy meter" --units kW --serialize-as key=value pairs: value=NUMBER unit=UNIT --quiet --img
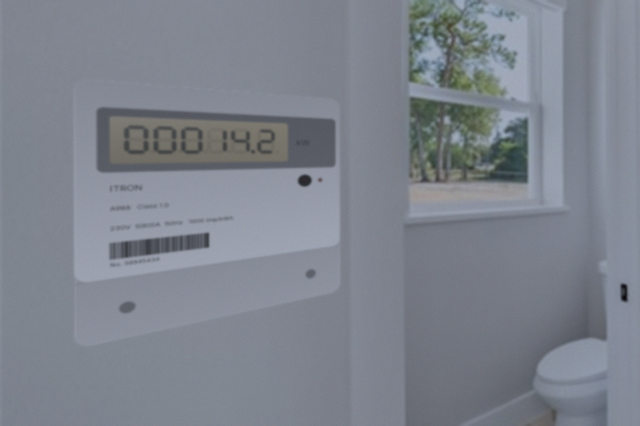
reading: value=14.2 unit=kW
